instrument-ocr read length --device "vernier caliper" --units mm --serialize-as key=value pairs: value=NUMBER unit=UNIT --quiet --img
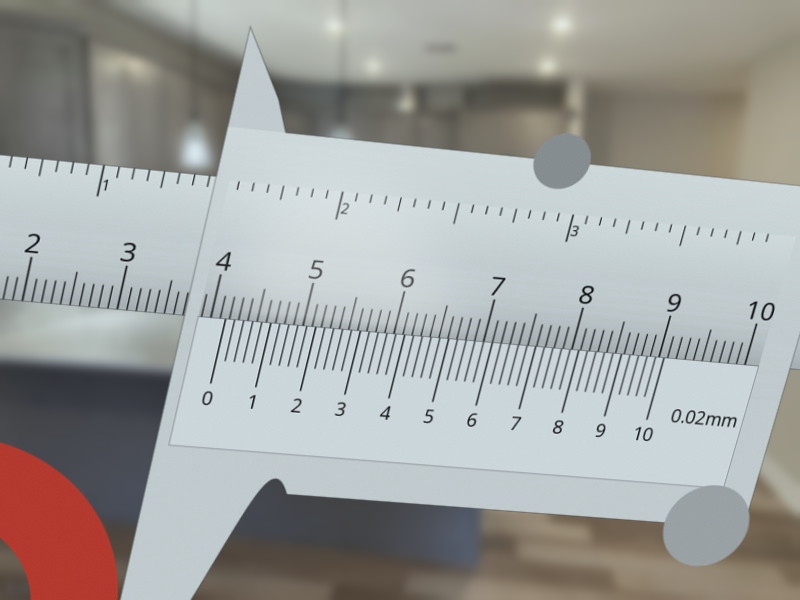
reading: value=41.6 unit=mm
